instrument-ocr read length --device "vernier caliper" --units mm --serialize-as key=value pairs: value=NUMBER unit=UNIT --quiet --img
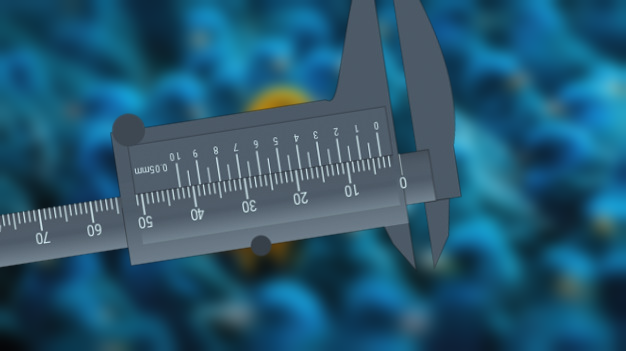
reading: value=3.5 unit=mm
